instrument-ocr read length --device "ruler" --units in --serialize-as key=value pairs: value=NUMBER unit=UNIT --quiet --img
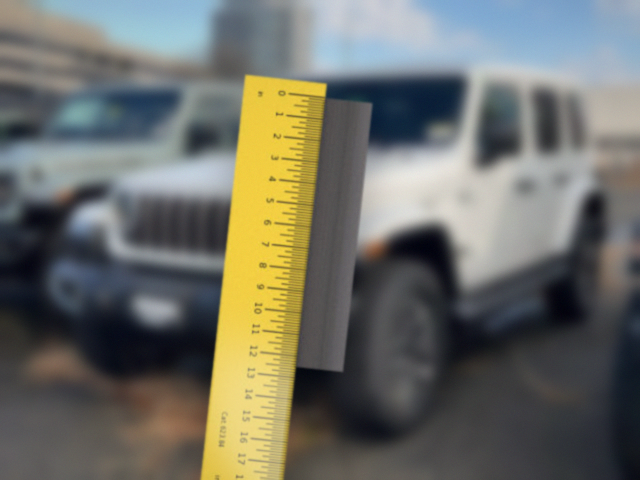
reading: value=12.5 unit=in
